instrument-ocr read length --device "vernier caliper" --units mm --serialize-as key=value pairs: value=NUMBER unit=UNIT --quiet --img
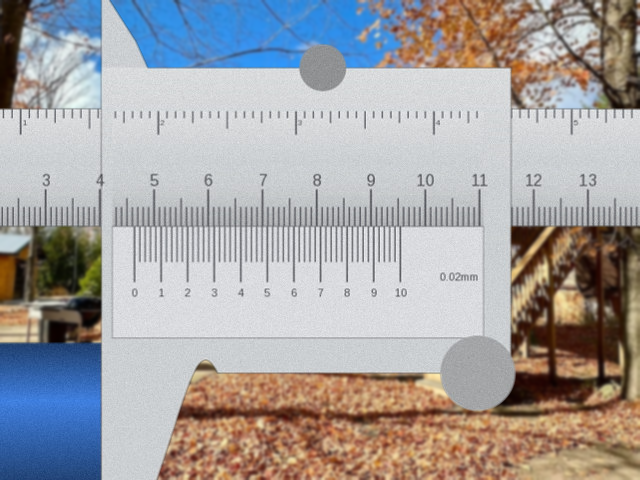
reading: value=46.4 unit=mm
